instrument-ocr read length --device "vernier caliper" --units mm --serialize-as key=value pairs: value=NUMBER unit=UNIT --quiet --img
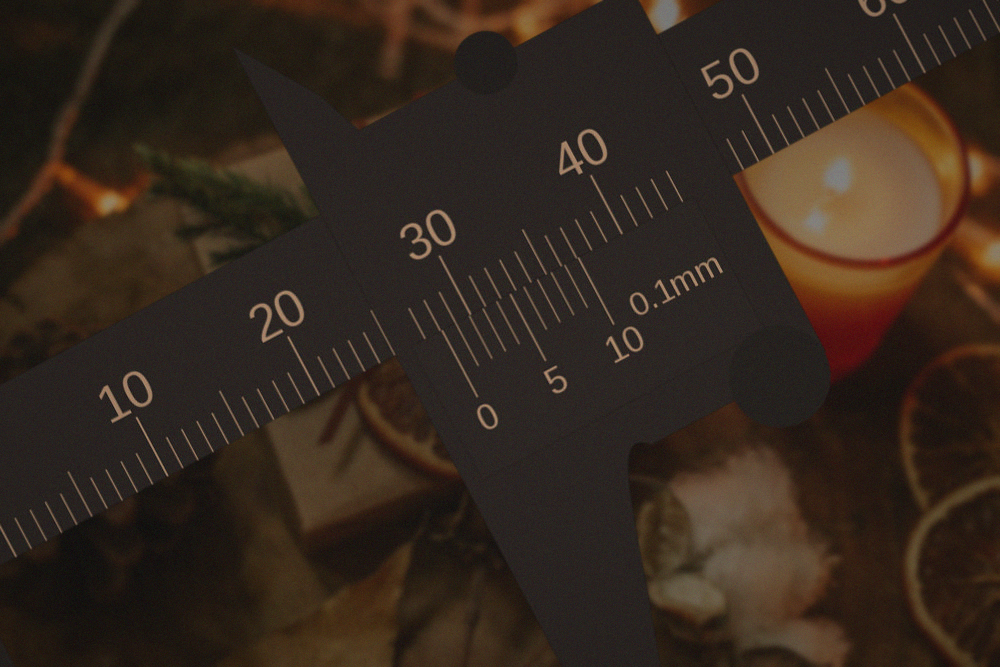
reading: value=28.1 unit=mm
